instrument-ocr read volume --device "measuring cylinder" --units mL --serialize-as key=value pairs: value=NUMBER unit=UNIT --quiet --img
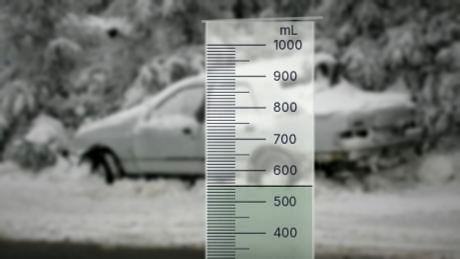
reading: value=550 unit=mL
